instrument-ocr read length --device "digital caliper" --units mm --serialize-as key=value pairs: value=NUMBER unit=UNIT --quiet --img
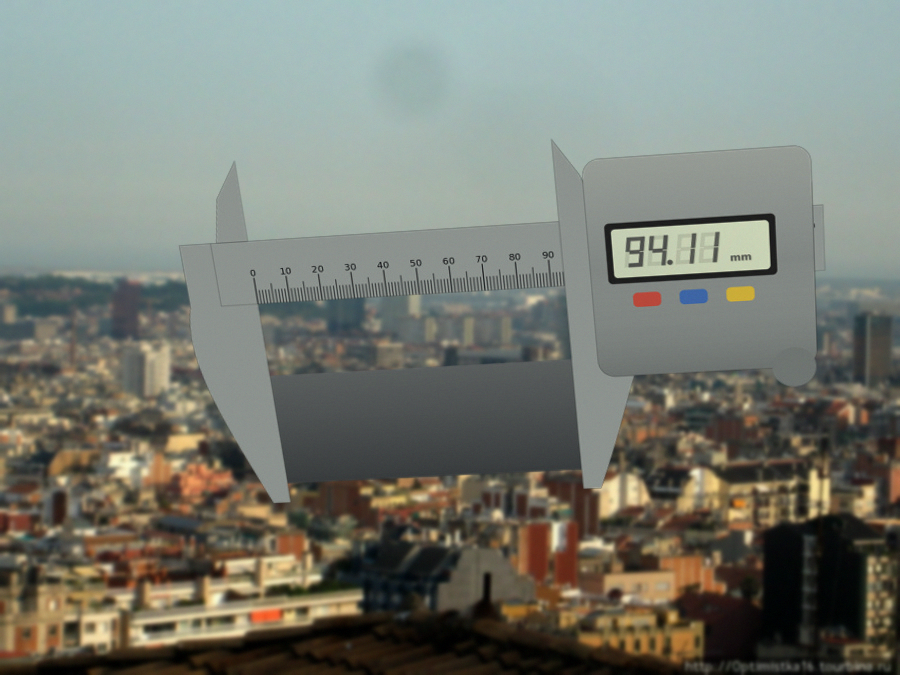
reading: value=94.11 unit=mm
